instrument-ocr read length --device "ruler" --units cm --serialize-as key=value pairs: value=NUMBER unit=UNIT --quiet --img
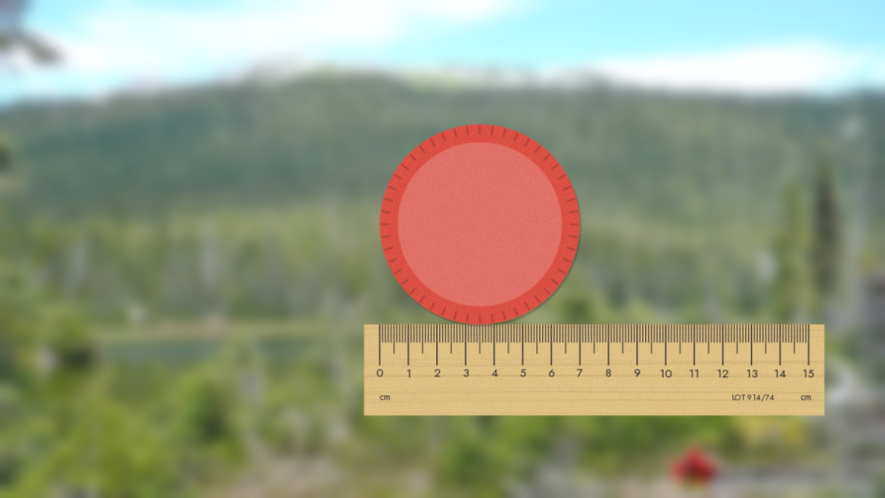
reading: value=7 unit=cm
